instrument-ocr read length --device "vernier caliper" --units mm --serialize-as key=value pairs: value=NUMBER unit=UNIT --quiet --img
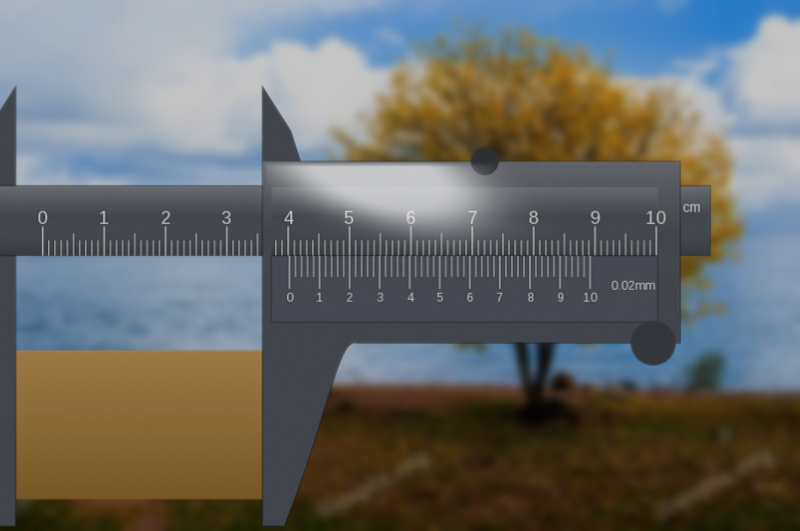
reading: value=40.2 unit=mm
